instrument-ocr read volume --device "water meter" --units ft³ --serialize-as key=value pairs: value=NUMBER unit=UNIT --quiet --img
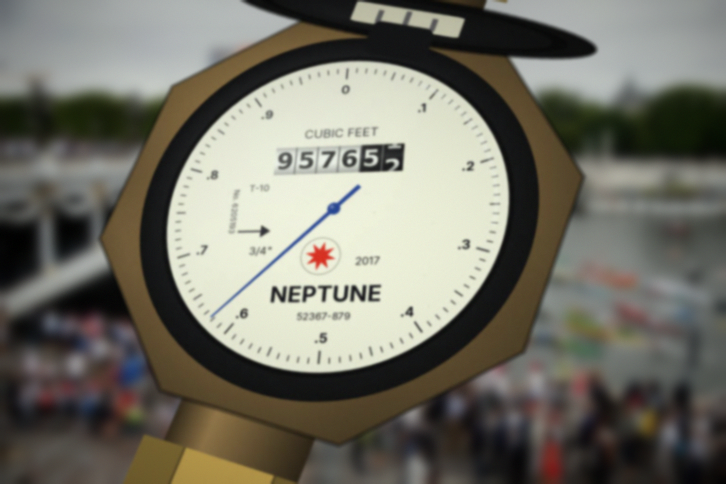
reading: value=957651.62 unit=ft³
